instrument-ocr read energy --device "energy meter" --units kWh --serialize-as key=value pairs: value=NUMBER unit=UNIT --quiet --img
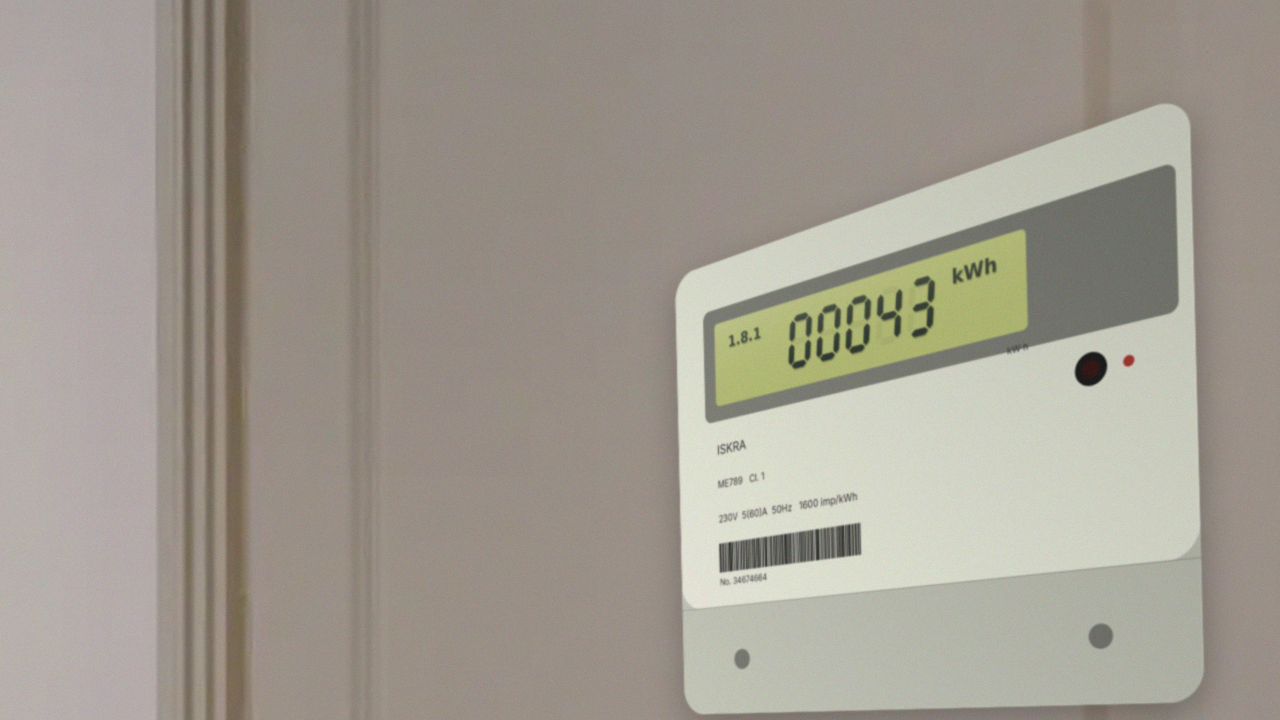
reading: value=43 unit=kWh
